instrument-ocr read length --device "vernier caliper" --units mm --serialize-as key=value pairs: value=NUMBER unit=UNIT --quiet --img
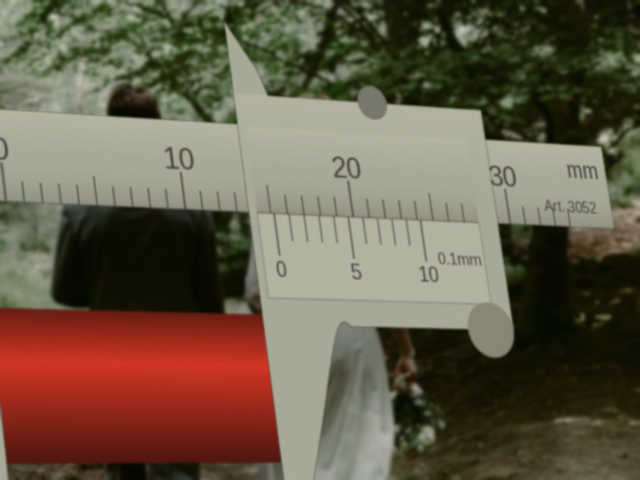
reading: value=15.2 unit=mm
